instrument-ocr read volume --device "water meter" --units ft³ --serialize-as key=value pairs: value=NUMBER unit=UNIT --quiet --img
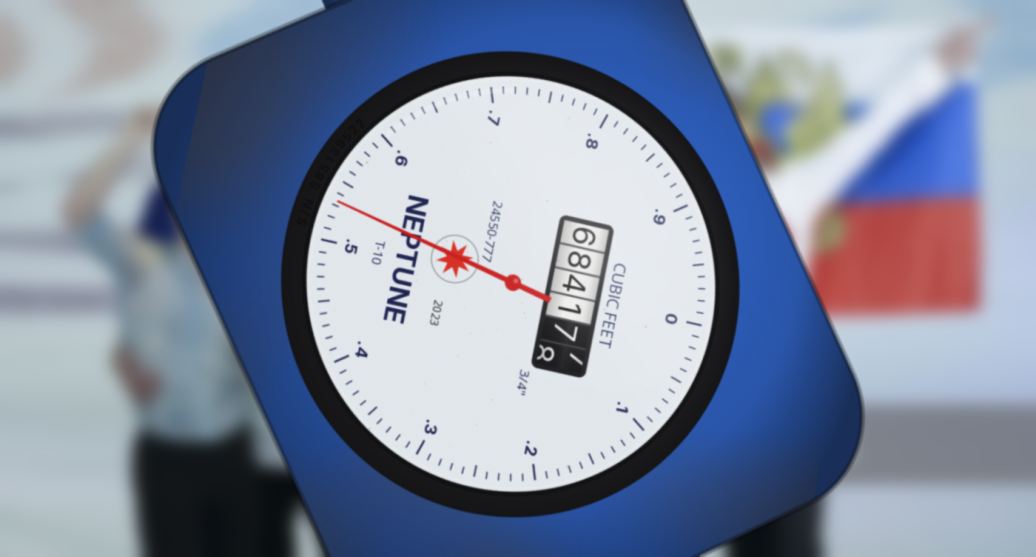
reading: value=684177.53 unit=ft³
